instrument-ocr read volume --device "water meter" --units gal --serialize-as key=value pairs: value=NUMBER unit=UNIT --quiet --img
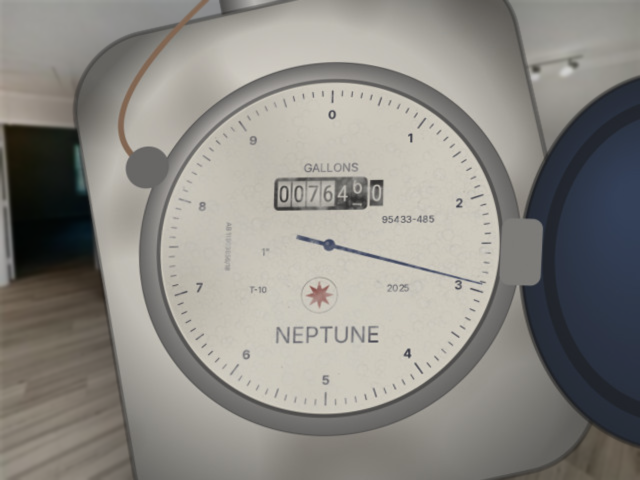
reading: value=76462.9 unit=gal
